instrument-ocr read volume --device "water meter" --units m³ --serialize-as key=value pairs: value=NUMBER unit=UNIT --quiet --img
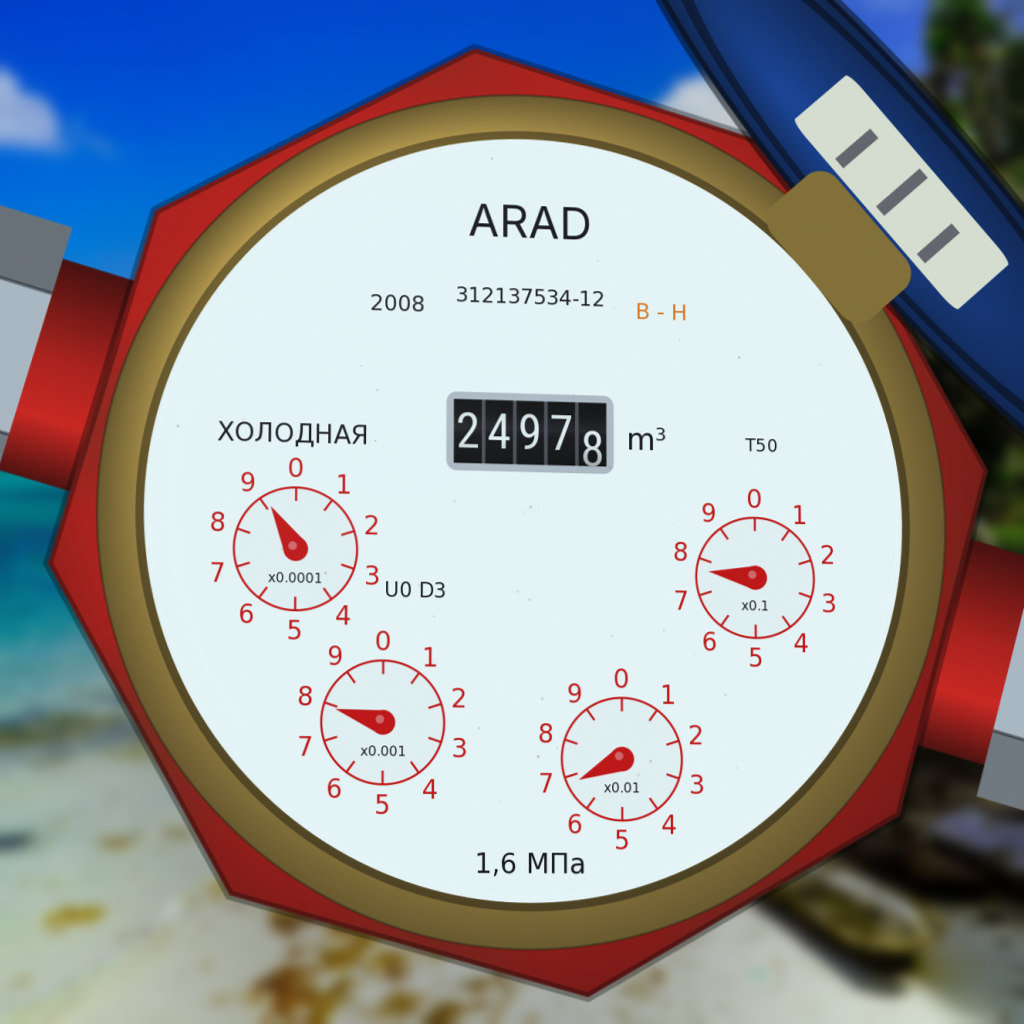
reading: value=24977.7679 unit=m³
